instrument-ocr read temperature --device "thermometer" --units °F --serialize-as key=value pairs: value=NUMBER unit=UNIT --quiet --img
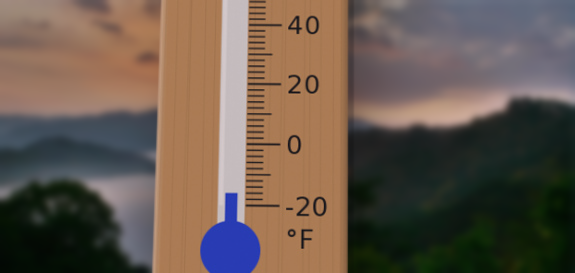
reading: value=-16 unit=°F
